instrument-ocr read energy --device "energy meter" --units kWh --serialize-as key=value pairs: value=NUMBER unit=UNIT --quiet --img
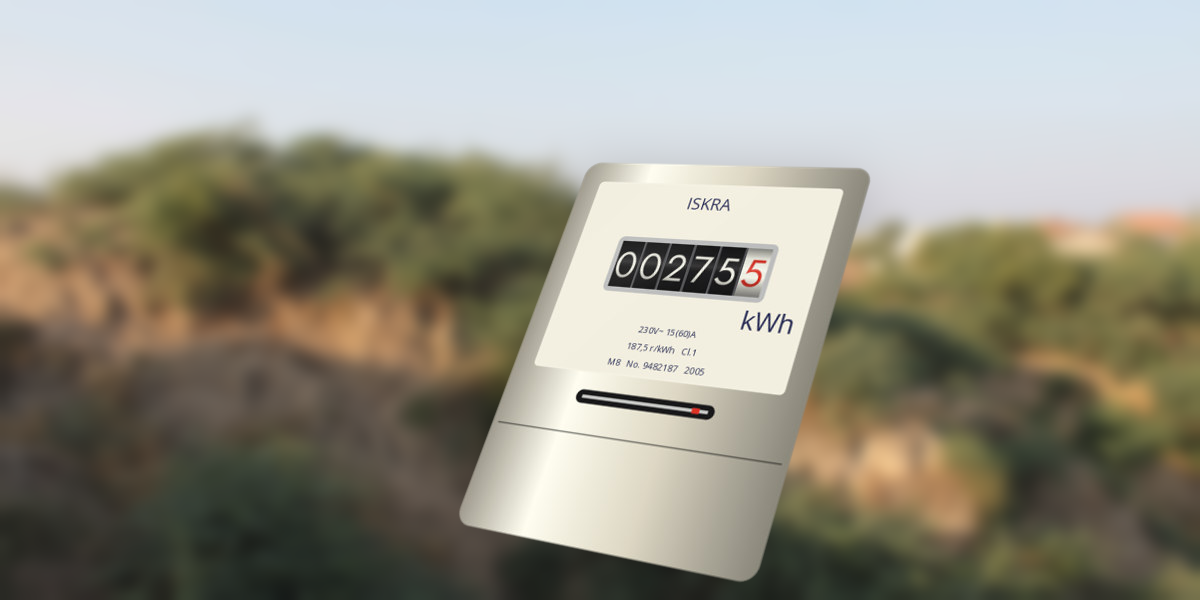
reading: value=275.5 unit=kWh
